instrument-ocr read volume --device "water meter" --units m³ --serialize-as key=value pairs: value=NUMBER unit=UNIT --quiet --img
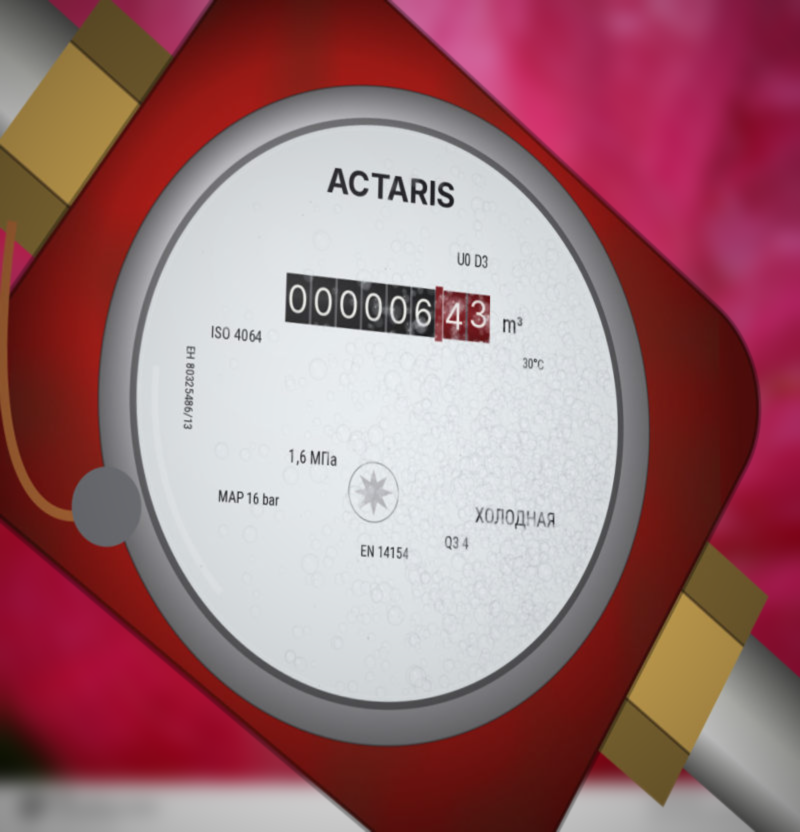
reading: value=6.43 unit=m³
